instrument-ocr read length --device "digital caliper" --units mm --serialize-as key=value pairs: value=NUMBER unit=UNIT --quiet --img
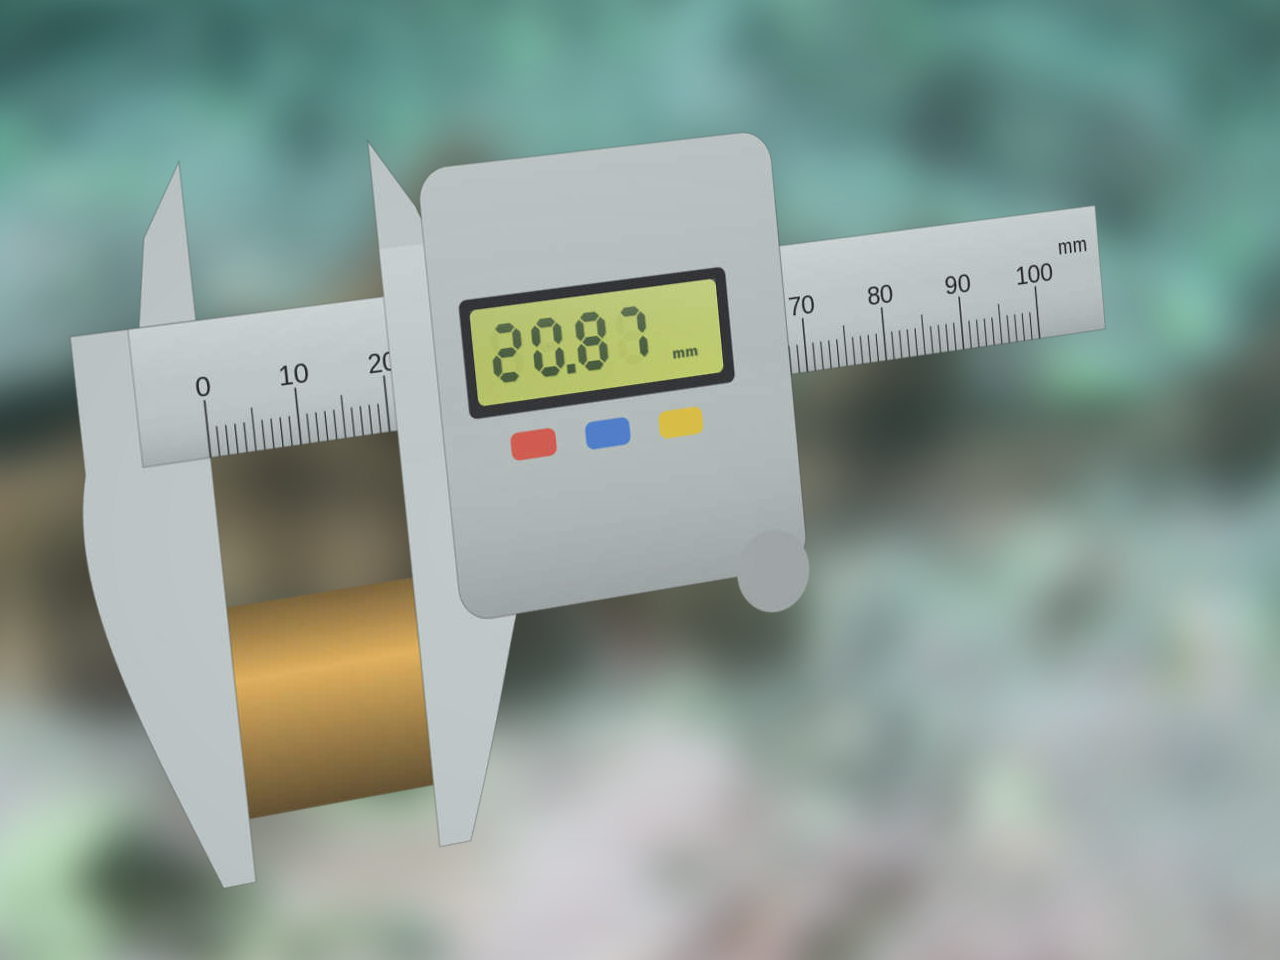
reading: value=20.87 unit=mm
